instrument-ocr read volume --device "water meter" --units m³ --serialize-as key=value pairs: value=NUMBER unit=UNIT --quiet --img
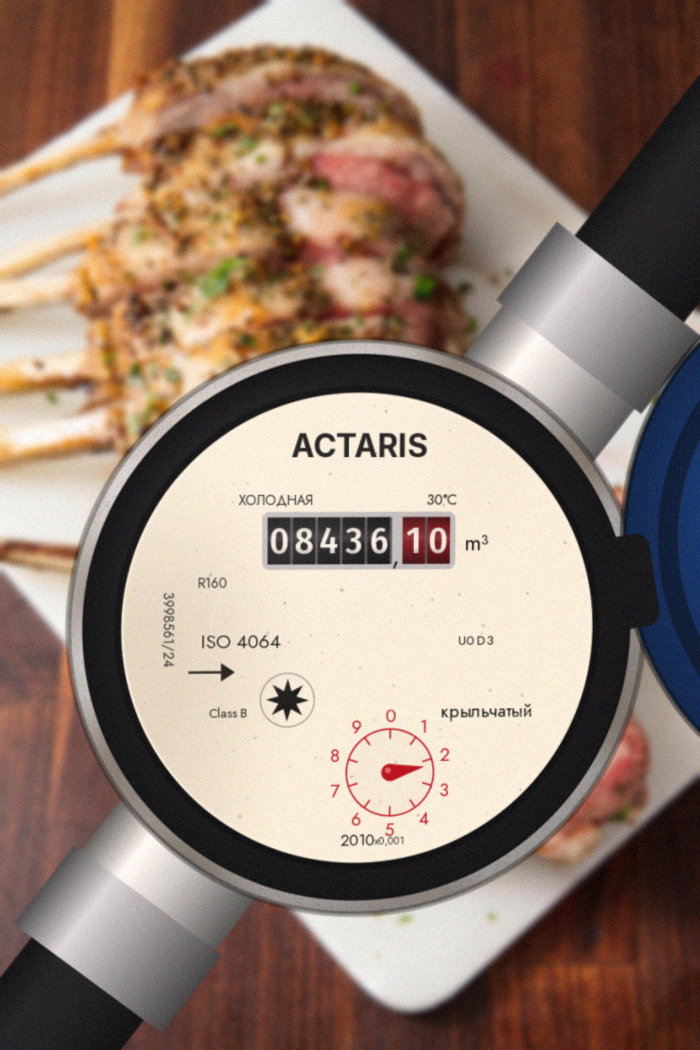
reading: value=8436.102 unit=m³
